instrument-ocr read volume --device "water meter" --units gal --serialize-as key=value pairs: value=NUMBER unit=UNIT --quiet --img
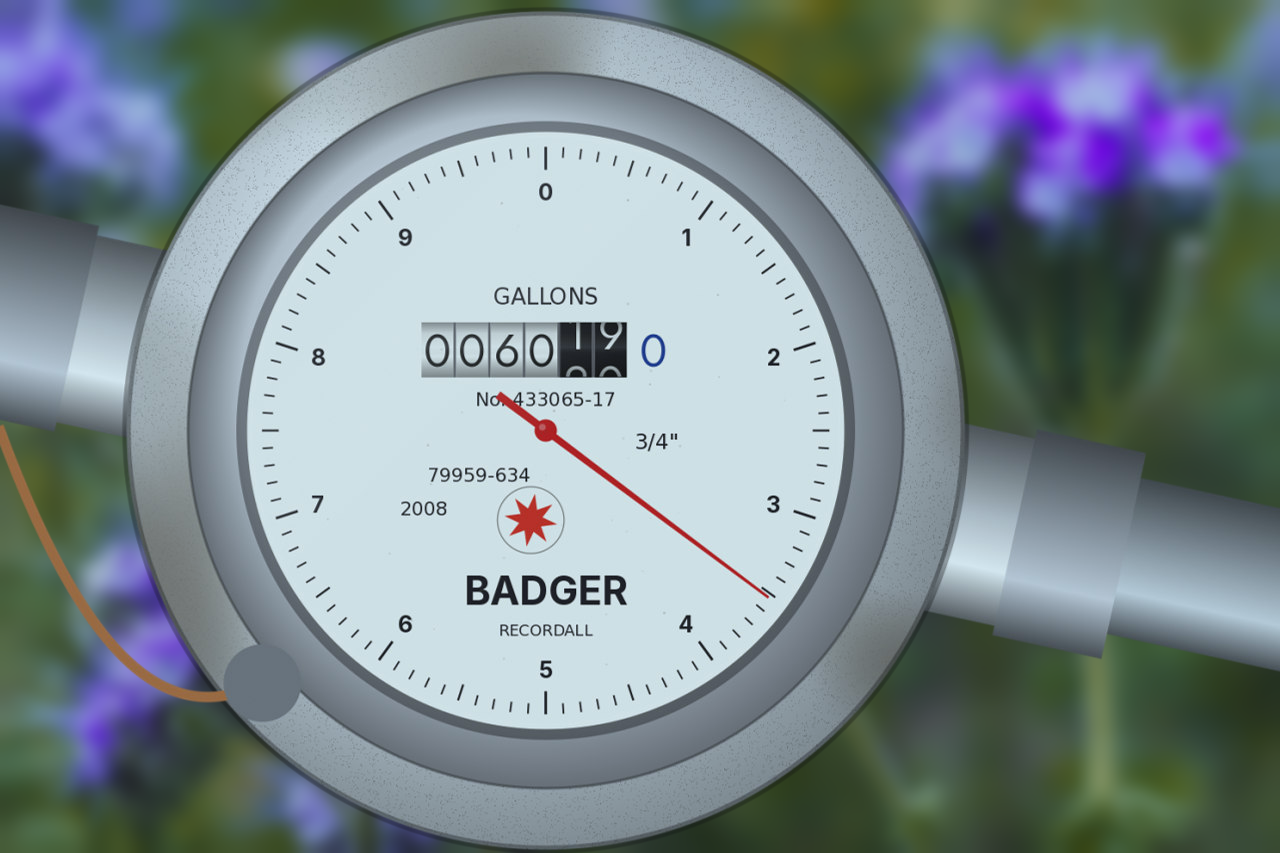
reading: value=60193.5 unit=gal
